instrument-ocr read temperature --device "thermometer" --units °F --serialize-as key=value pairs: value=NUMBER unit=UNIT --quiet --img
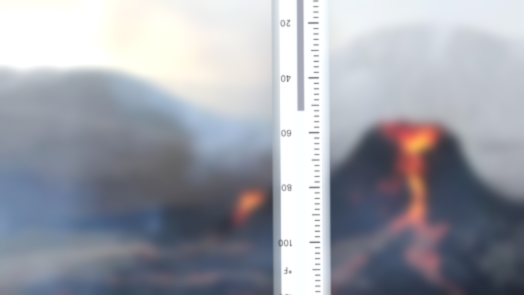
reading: value=52 unit=°F
